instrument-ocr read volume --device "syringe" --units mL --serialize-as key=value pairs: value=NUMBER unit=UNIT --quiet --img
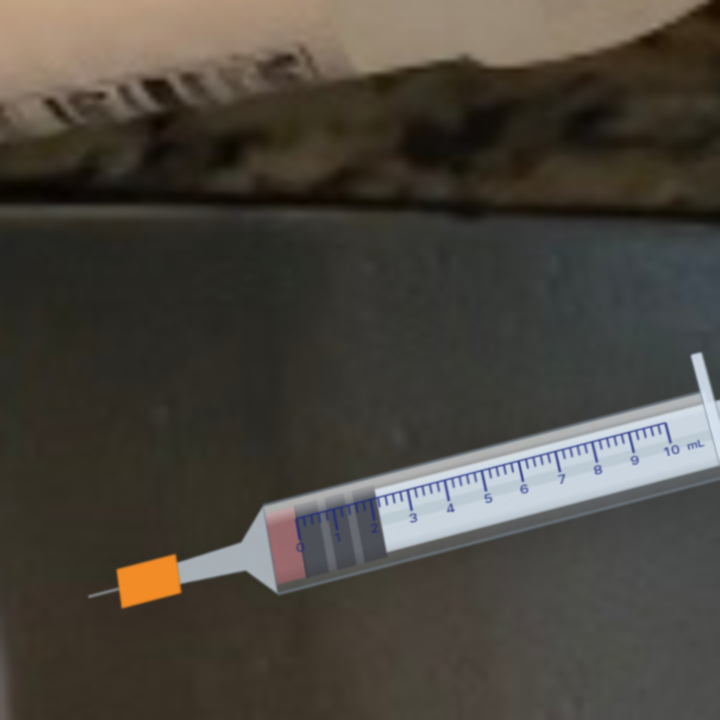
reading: value=0 unit=mL
